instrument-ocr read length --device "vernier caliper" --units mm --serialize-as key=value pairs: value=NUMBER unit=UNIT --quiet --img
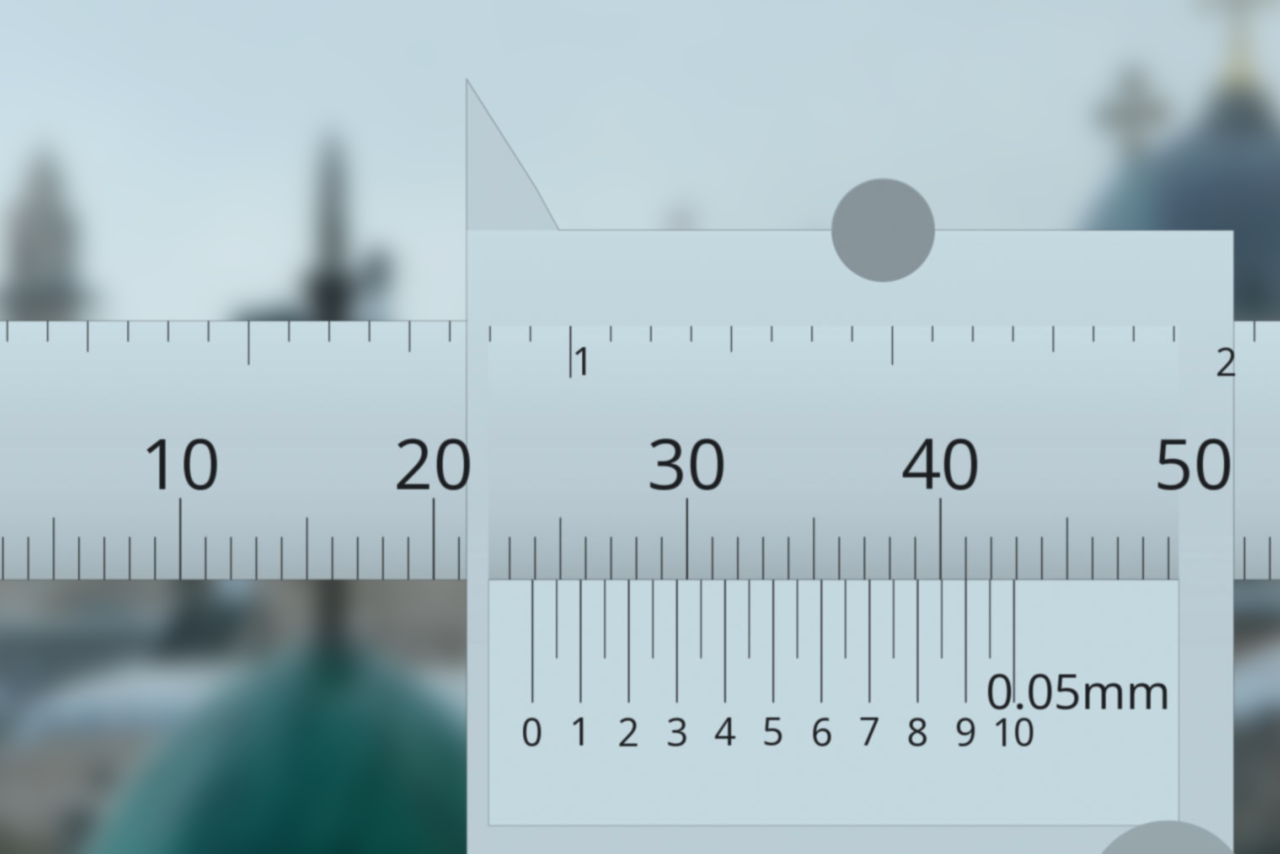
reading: value=23.9 unit=mm
